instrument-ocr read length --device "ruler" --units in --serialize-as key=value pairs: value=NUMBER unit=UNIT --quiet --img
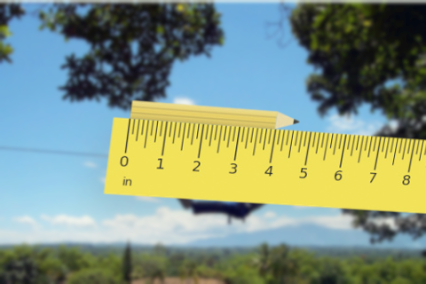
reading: value=4.625 unit=in
